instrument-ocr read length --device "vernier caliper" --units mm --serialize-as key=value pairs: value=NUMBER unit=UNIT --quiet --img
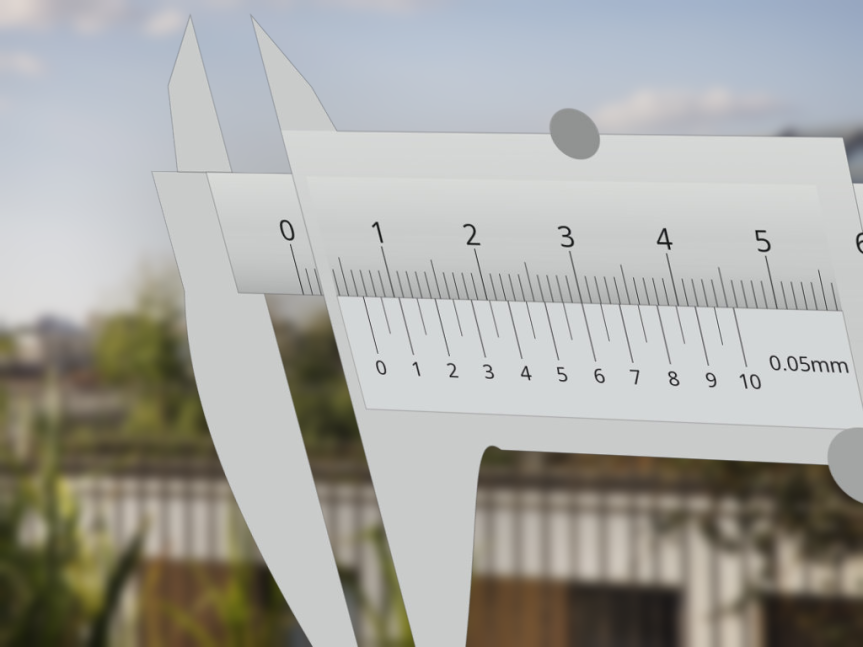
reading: value=6.6 unit=mm
